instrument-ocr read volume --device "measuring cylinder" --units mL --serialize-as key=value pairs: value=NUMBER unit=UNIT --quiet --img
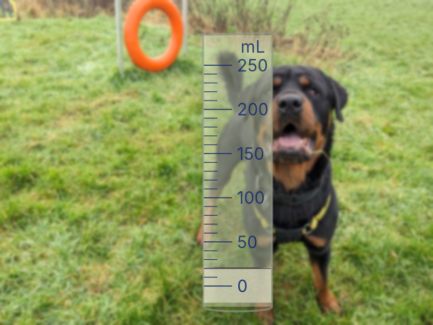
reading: value=20 unit=mL
